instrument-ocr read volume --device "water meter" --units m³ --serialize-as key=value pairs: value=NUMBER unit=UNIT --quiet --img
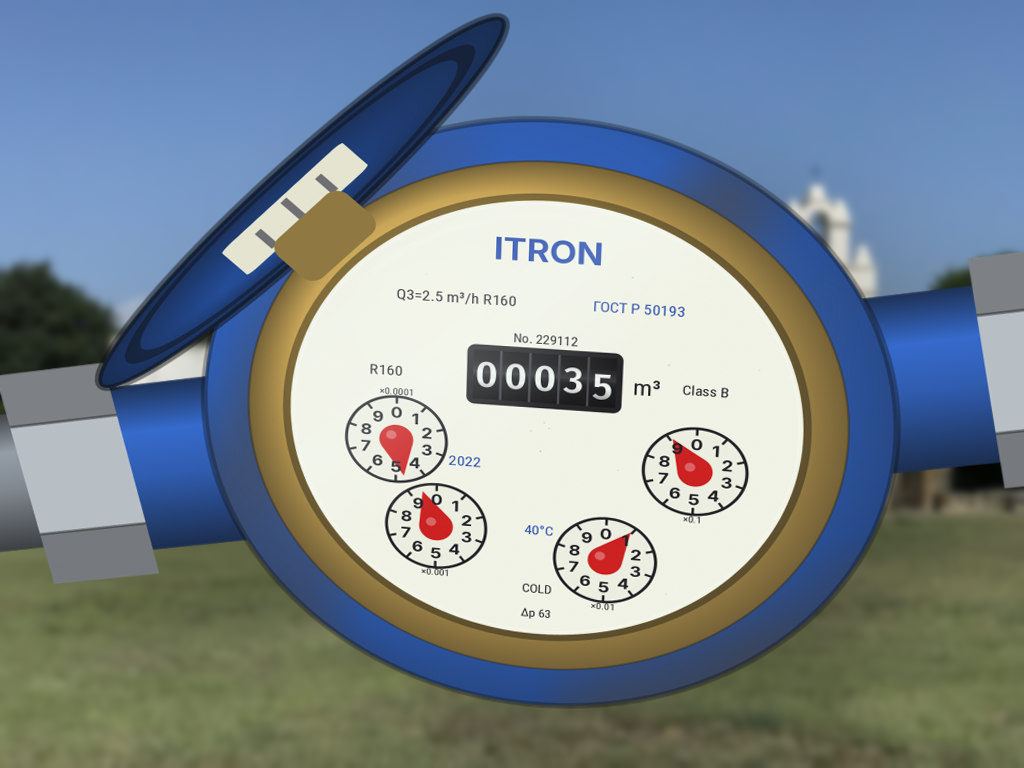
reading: value=34.9094 unit=m³
